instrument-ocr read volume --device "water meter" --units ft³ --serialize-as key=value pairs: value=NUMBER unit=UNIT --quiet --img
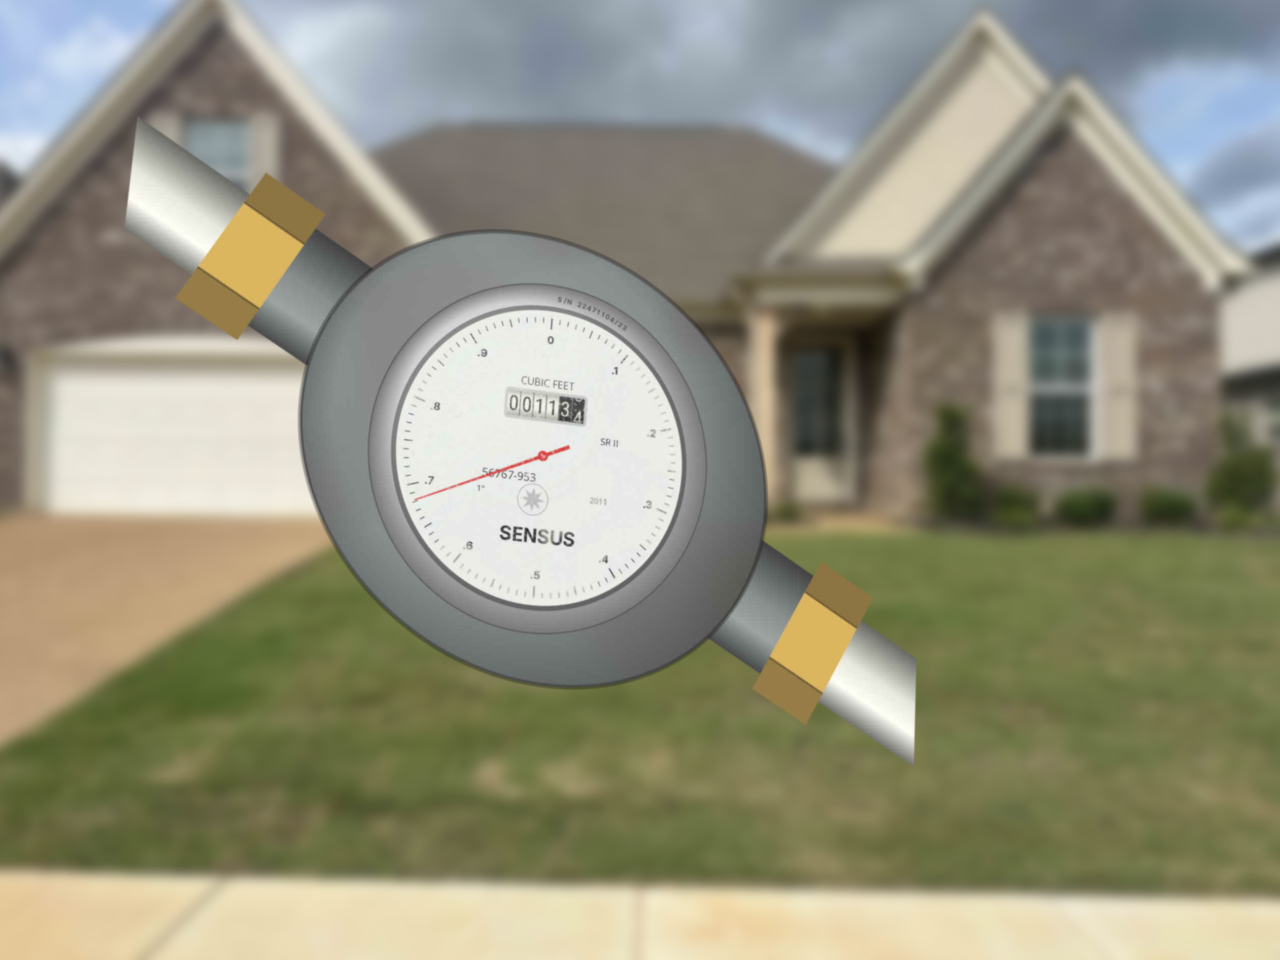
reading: value=1133.68 unit=ft³
